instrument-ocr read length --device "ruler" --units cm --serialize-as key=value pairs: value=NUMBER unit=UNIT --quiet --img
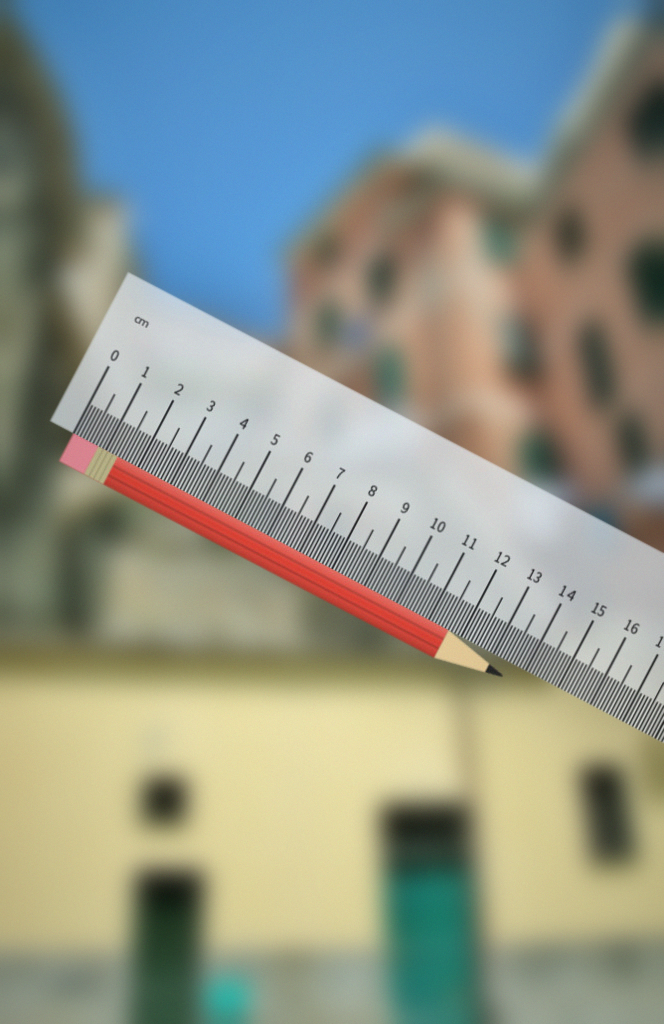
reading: value=13.5 unit=cm
